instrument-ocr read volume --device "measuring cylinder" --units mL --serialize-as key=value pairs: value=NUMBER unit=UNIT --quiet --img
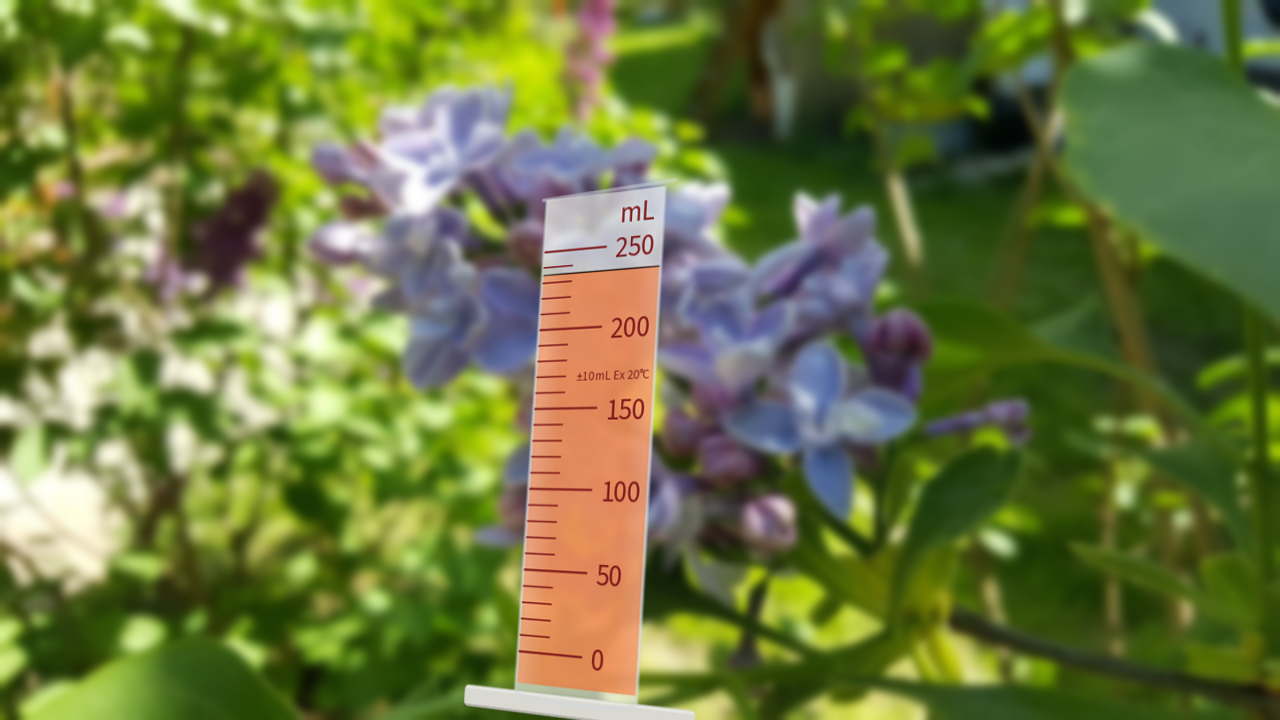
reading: value=235 unit=mL
